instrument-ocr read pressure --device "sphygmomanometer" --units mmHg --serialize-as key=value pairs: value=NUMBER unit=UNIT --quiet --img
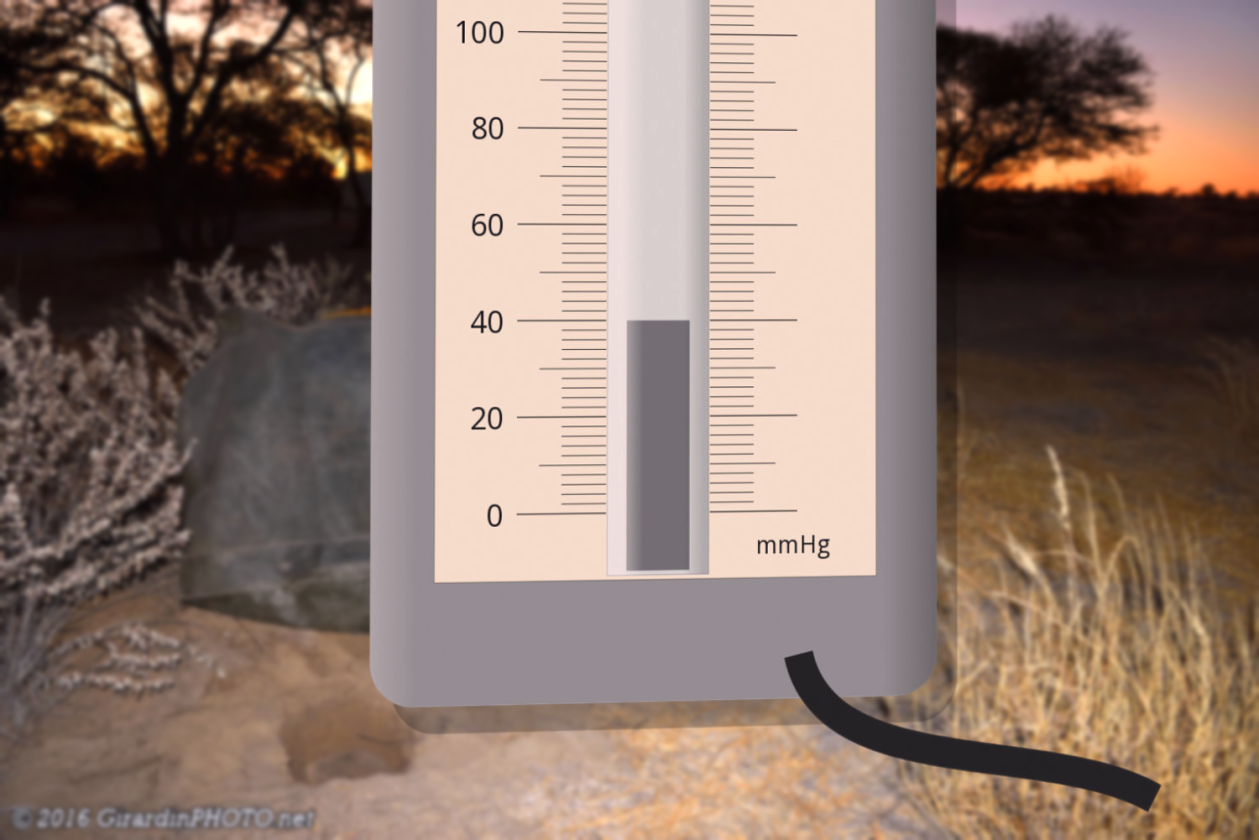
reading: value=40 unit=mmHg
